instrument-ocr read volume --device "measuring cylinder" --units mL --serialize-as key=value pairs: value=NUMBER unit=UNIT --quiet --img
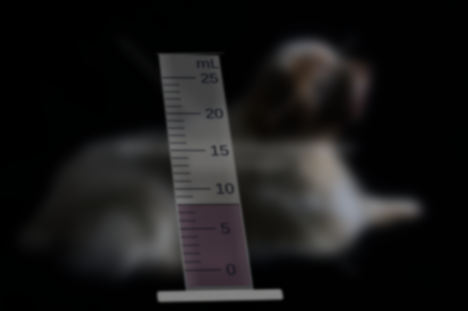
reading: value=8 unit=mL
